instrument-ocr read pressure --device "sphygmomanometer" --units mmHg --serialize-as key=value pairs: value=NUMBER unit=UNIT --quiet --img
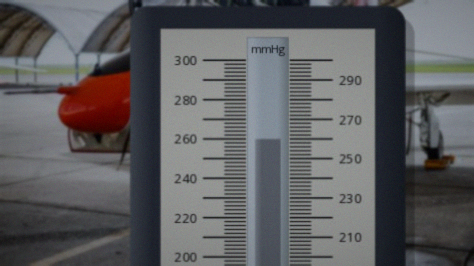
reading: value=260 unit=mmHg
